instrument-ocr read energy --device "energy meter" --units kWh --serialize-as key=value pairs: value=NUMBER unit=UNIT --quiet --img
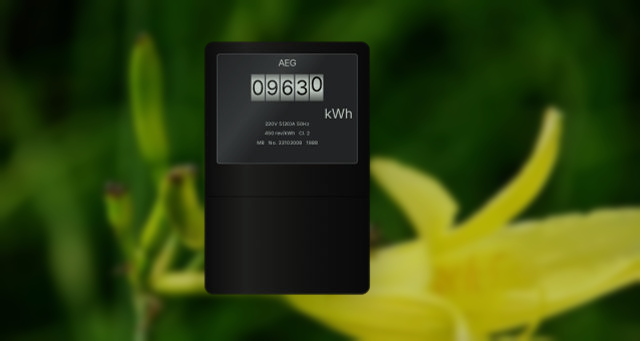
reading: value=9630 unit=kWh
